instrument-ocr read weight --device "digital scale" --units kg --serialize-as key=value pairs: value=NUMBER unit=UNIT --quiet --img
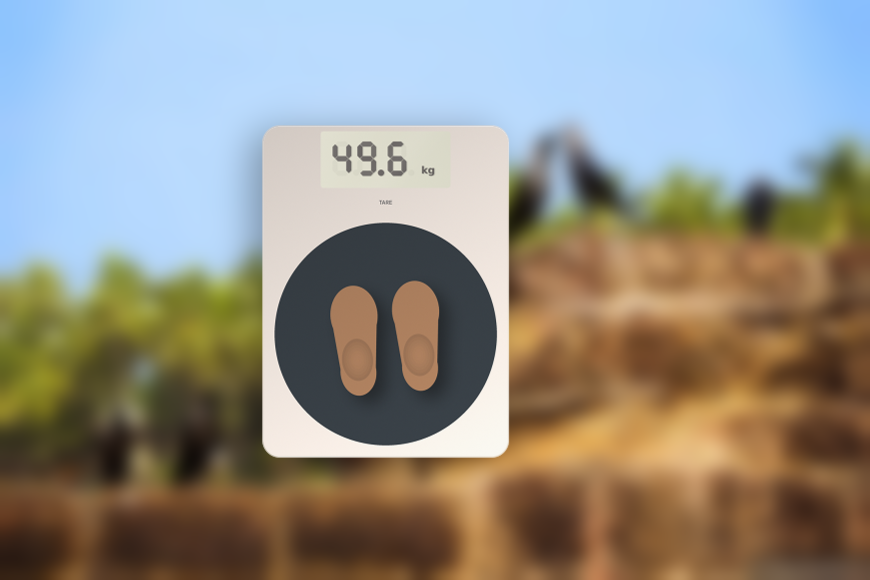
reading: value=49.6 unit=kg
